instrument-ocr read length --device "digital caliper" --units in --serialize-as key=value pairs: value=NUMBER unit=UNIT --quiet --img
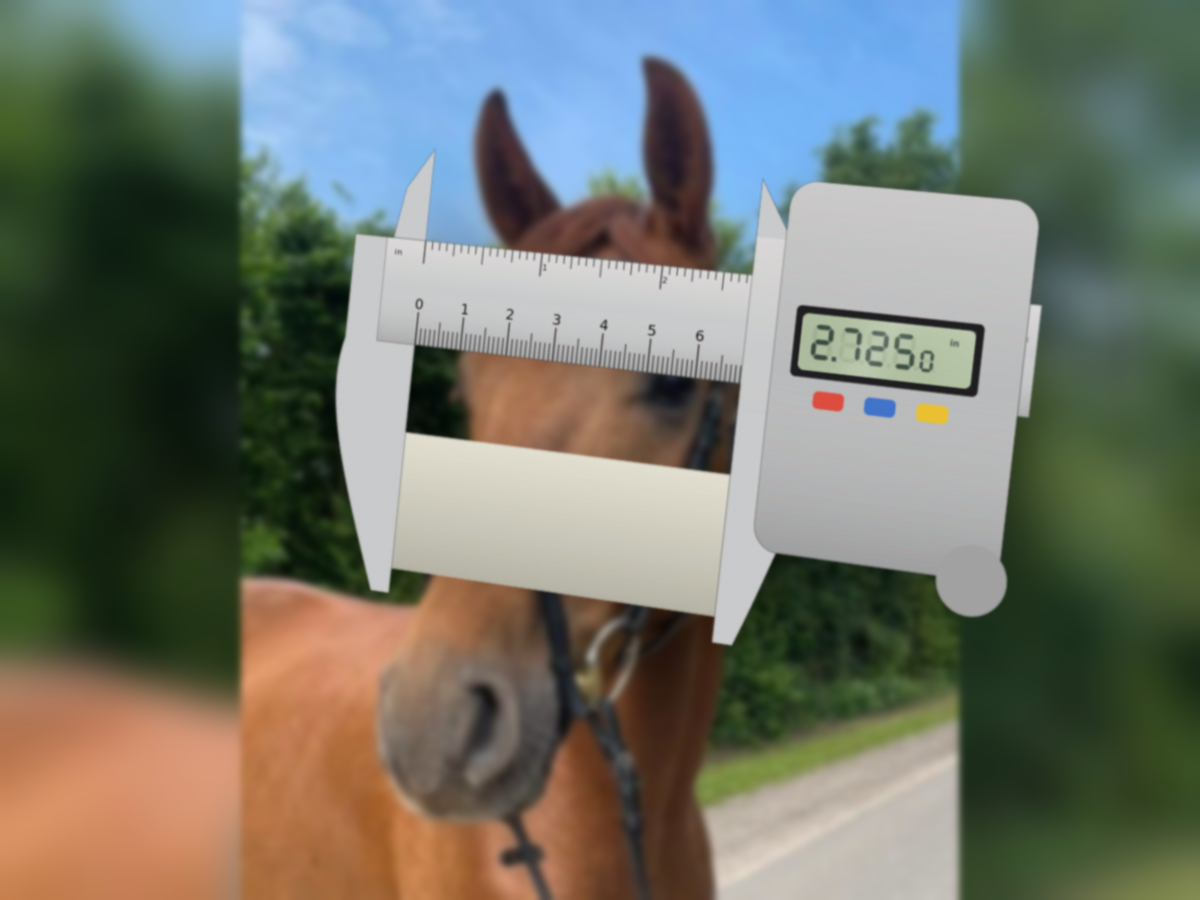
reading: value=2.7250 unit=in
